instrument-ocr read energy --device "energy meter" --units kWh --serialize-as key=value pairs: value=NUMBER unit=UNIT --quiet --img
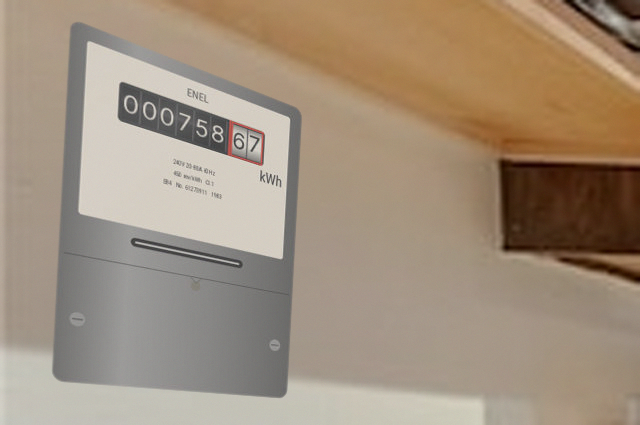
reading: value=758.67 unit=kWh
